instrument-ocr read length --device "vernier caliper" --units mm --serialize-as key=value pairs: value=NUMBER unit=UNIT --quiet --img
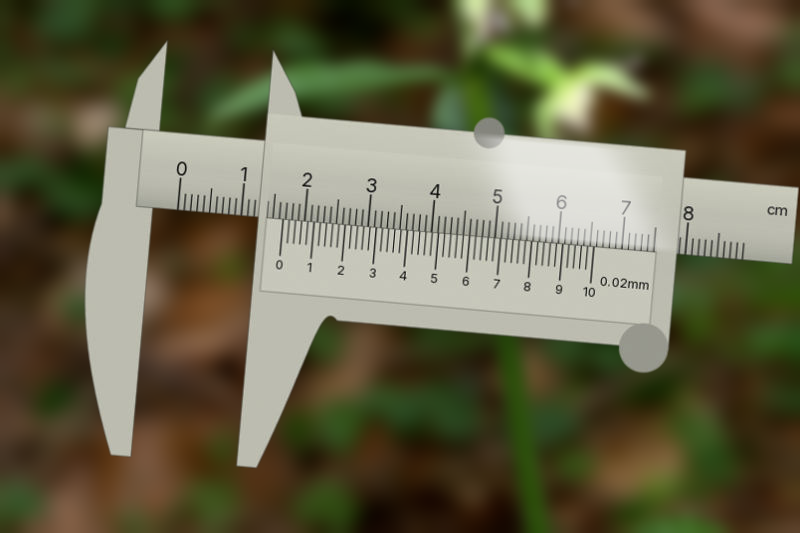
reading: value=16.6 unit=mm
